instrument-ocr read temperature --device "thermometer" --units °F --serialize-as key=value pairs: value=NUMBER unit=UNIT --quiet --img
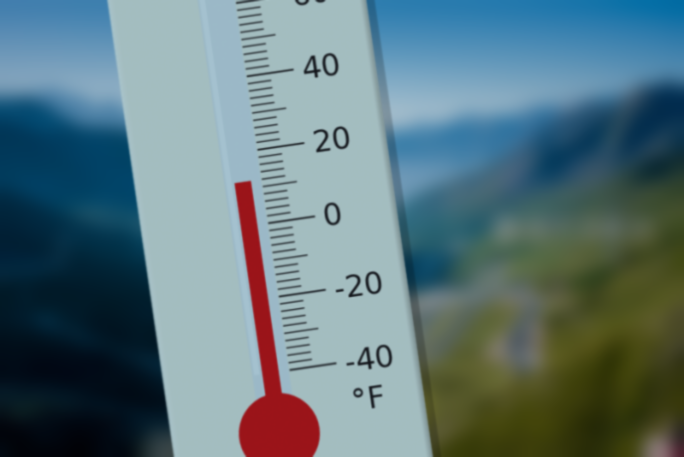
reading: value=12 unit=°F
